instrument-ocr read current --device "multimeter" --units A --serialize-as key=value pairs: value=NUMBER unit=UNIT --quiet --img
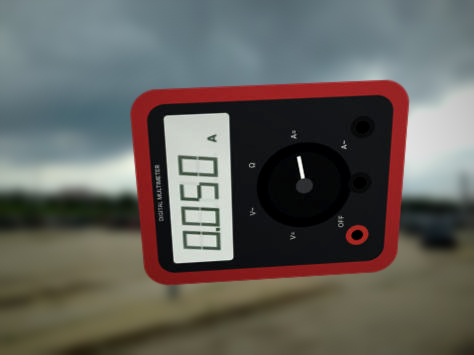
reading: value=0.050 unit=A
